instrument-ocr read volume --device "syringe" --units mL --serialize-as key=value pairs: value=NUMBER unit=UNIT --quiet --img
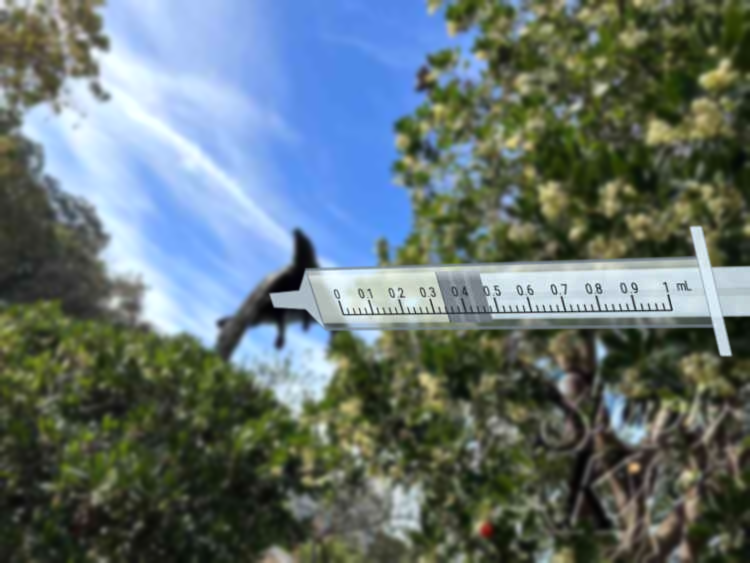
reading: value=0.34 unit=mL
